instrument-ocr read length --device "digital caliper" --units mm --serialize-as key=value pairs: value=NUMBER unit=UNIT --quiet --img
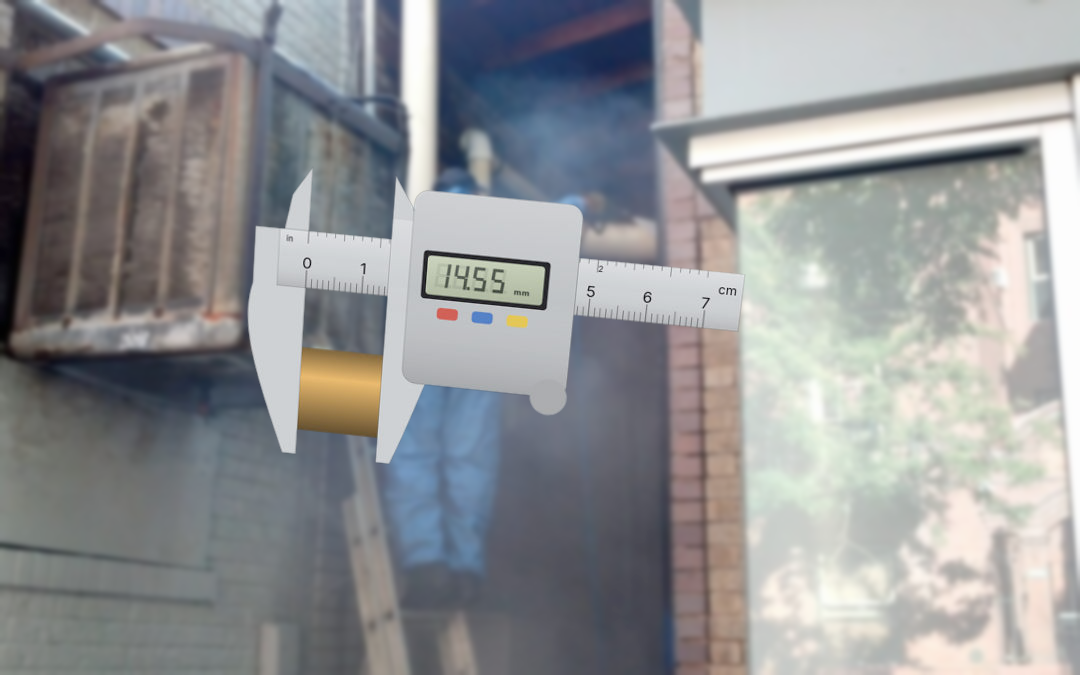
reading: value=14.55 unit=mm
